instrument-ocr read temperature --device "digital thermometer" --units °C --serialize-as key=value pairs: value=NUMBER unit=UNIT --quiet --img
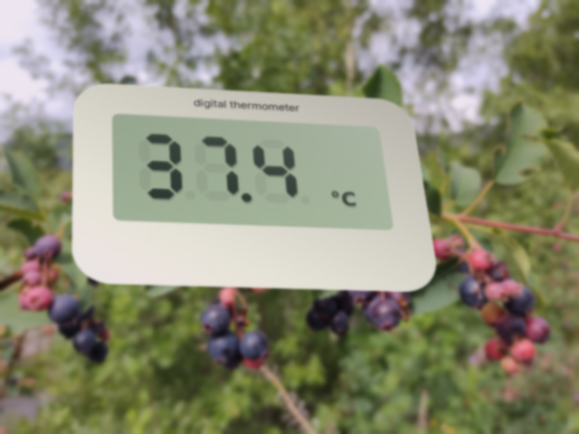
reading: value=37.4 unit=°C
